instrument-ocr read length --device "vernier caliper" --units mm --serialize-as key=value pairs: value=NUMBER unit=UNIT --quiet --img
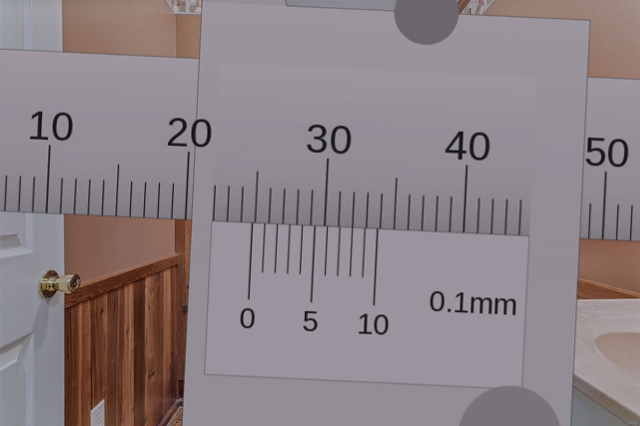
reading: value=24.8 unit=mm
